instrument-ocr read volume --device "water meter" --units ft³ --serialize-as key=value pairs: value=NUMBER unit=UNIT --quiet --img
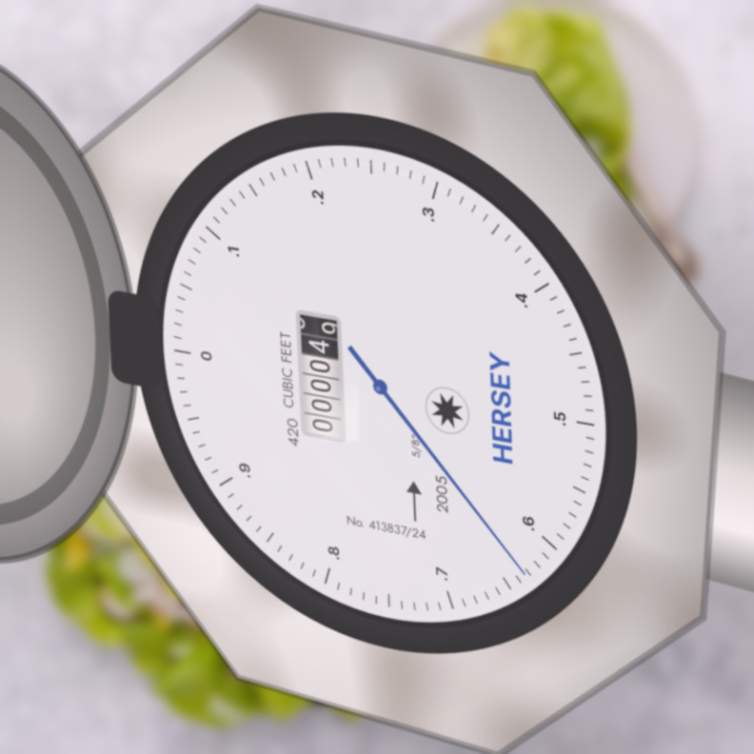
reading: value=48.63 unit=ft³
